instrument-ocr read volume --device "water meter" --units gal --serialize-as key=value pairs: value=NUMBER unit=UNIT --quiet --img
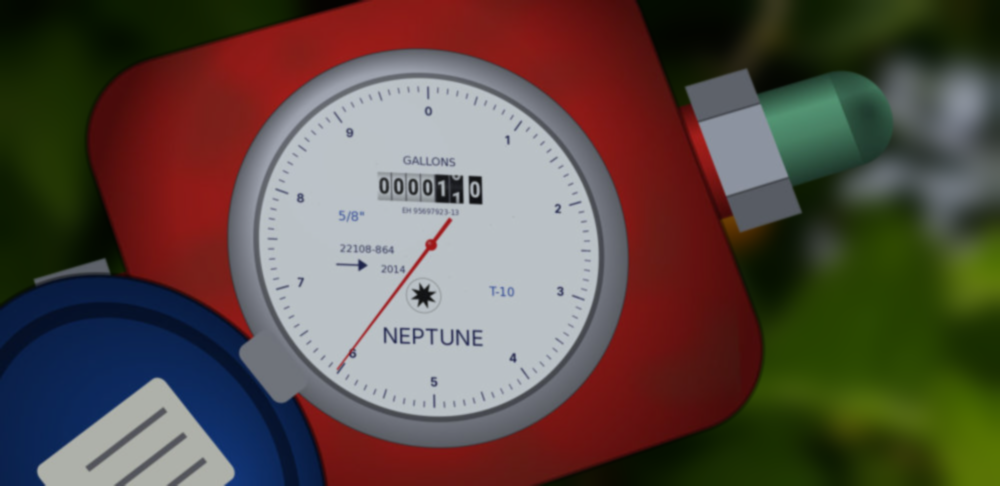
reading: value=106.0 unit=gal
